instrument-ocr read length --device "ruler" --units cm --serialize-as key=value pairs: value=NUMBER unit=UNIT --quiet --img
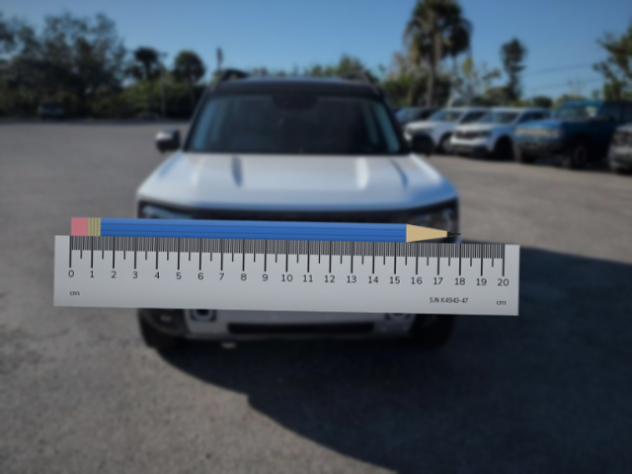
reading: value=18 unit=cm
